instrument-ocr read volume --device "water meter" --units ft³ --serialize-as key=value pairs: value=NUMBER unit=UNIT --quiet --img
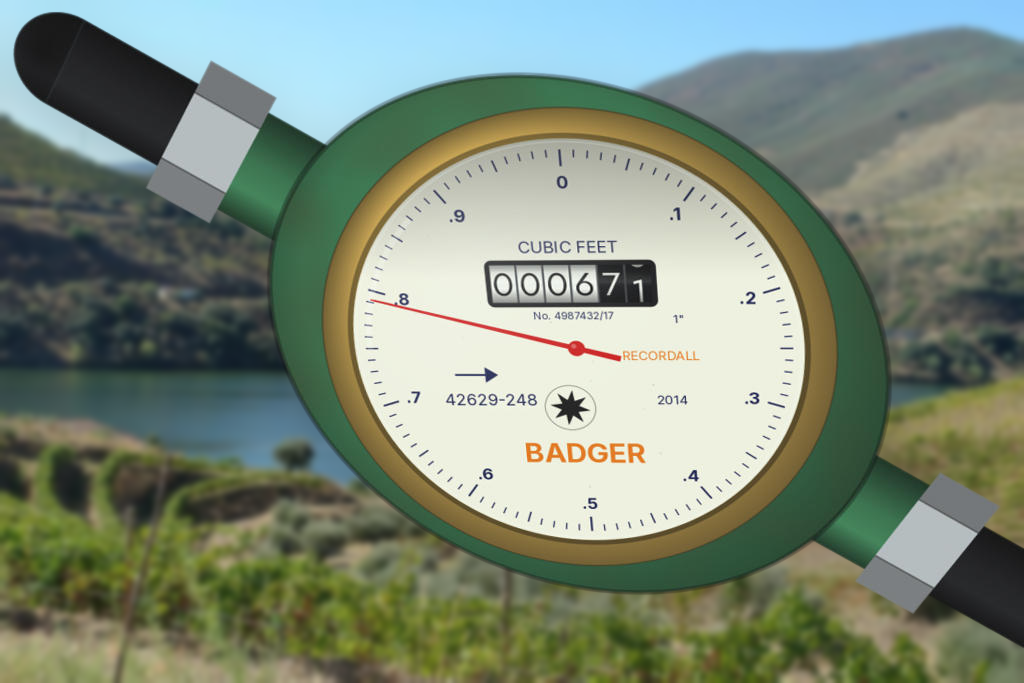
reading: value=670.79 unit=ft³
